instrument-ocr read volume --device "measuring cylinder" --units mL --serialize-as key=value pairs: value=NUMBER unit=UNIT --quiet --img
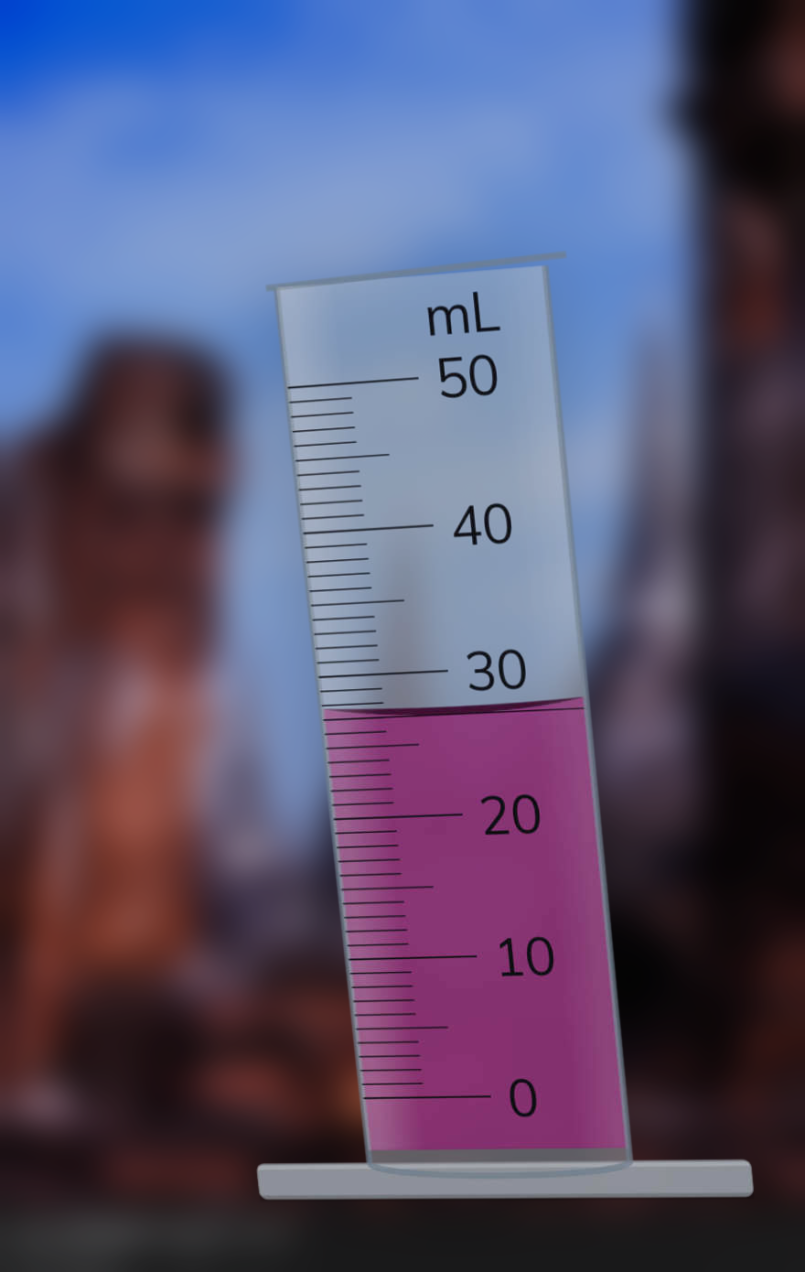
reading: value=27 unit=mL
